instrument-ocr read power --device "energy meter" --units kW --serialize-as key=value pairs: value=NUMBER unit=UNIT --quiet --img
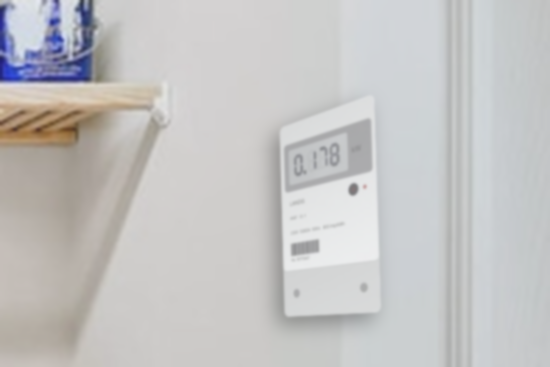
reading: value=0.178 unit=kW
